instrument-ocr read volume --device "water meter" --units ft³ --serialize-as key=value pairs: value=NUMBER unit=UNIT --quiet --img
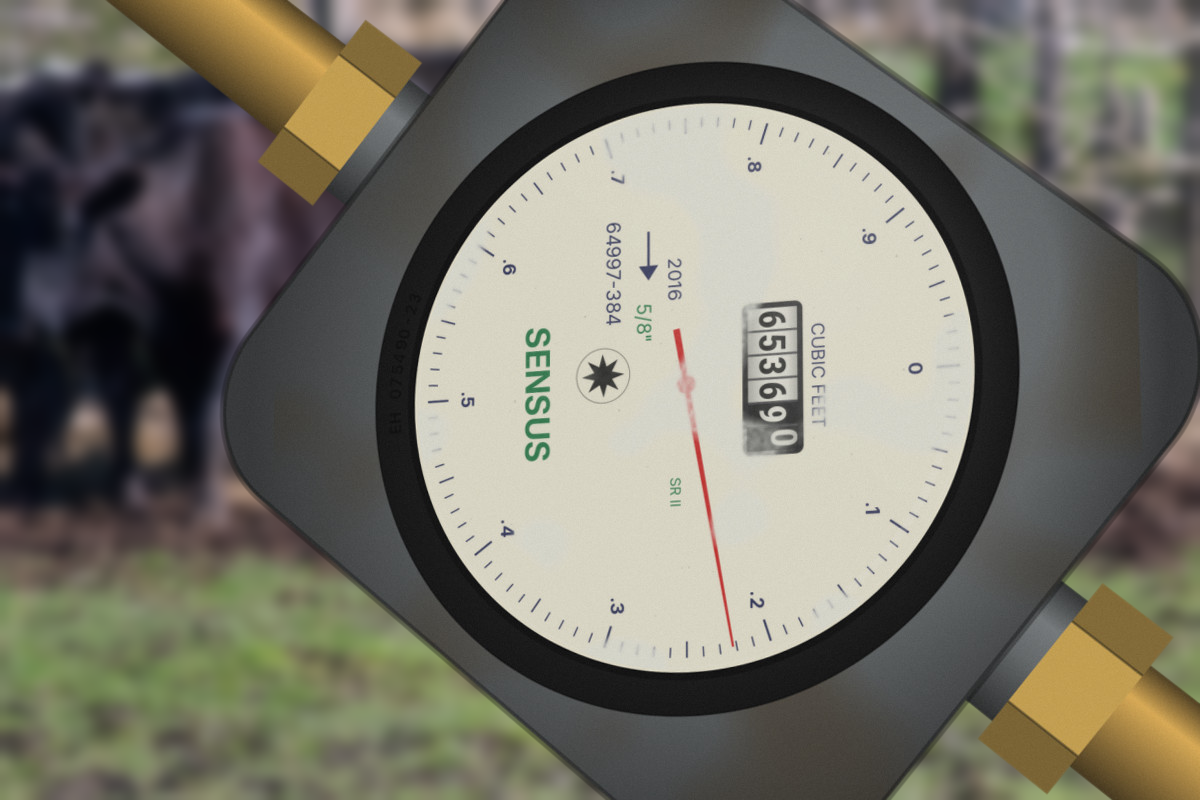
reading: value=653690.22 unit=ft³
